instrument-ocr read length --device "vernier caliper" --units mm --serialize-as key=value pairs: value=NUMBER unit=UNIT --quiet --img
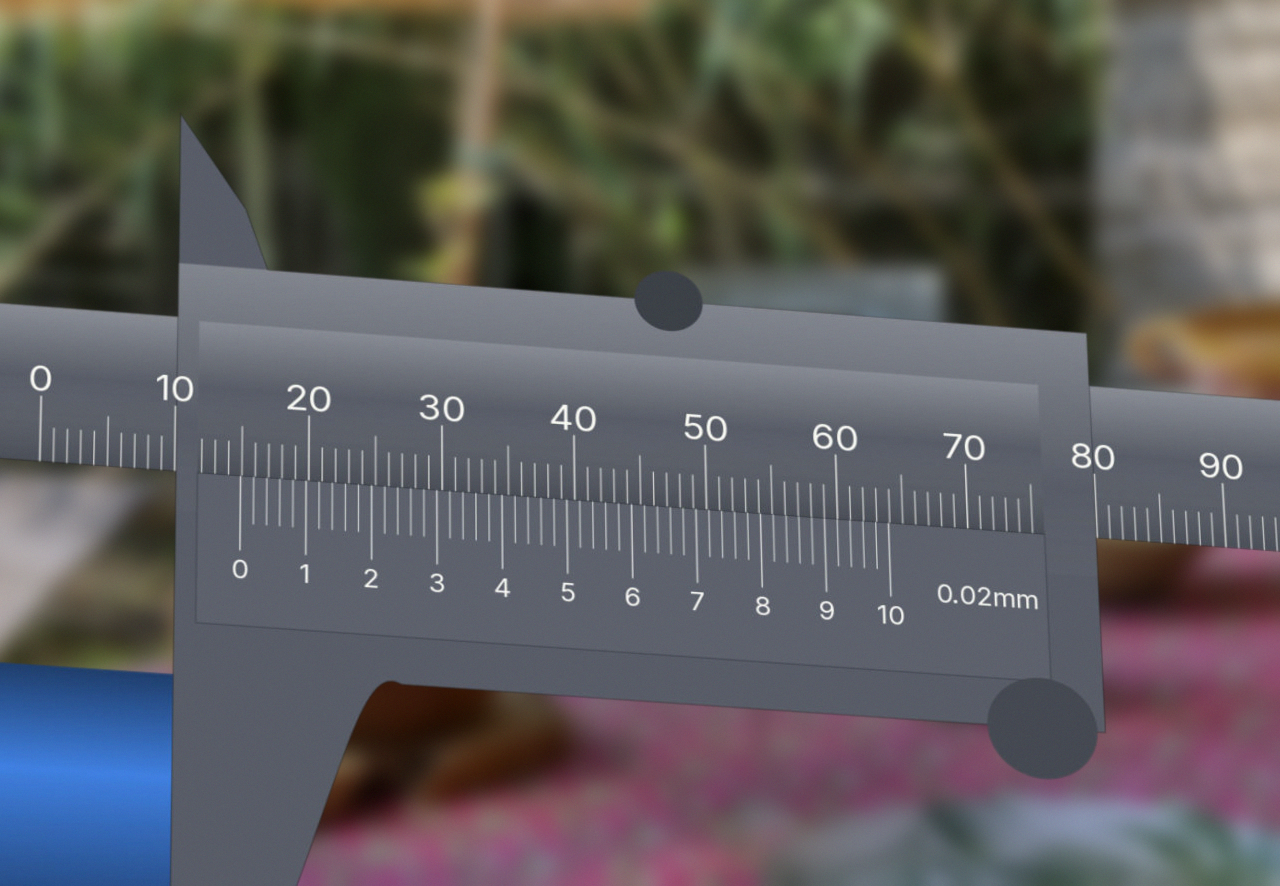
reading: value=14.9 unit=mm
